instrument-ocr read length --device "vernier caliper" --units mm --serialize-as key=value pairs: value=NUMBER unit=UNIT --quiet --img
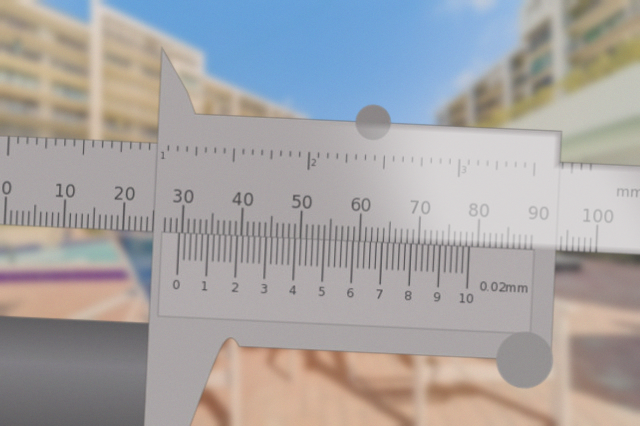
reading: value=29.5 unit=mm
